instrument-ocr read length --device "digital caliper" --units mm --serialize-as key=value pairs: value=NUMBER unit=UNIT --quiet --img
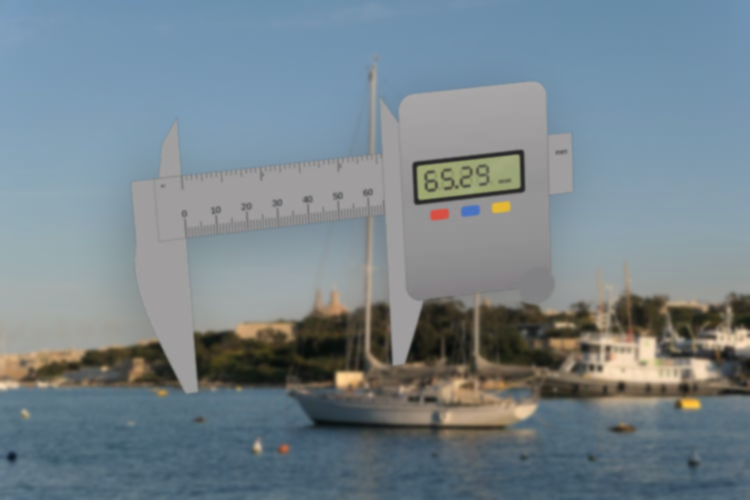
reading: value=65.29 unit=mm
